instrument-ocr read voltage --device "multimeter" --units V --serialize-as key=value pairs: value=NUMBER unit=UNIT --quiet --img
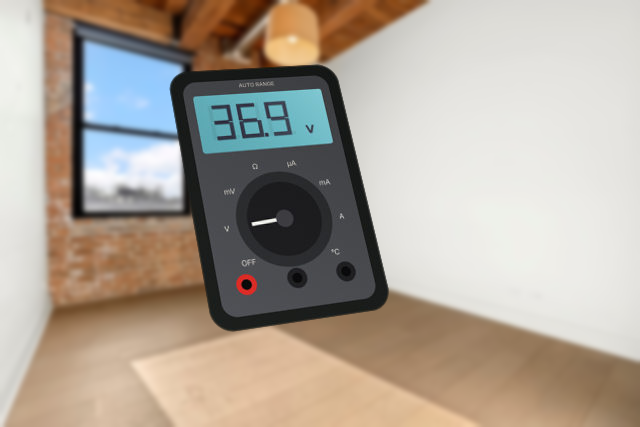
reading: value=36.9 unit=V
